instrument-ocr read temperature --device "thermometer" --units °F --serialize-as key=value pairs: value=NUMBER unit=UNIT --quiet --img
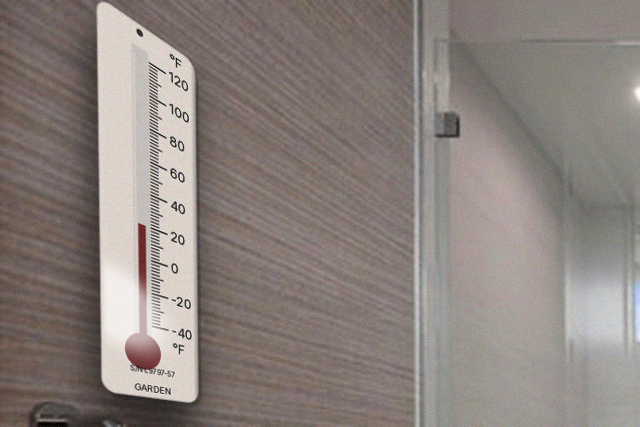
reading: value=20 unit=°F
